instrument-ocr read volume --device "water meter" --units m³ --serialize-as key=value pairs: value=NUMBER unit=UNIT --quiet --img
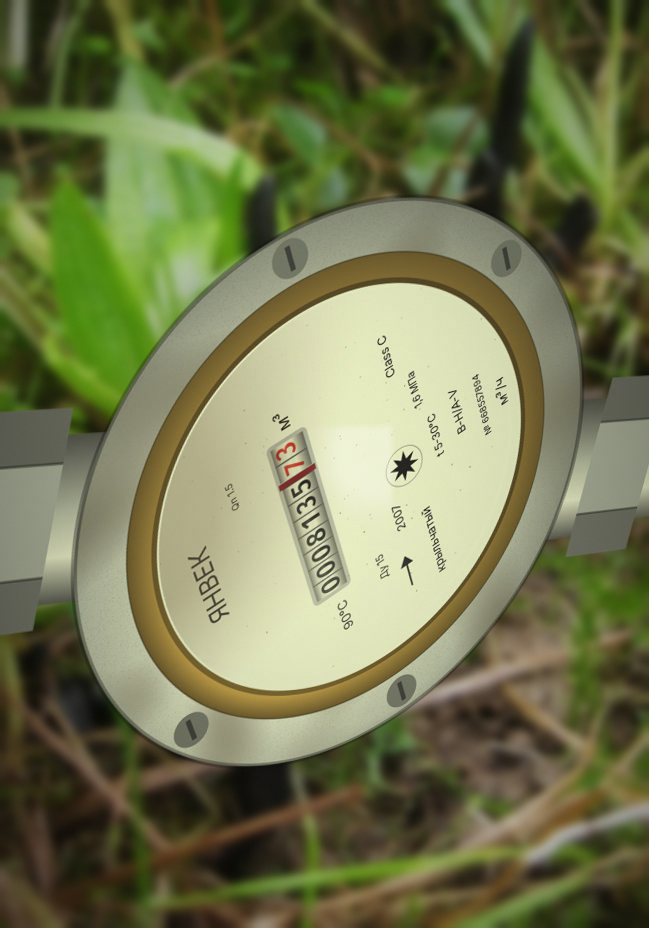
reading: value=8135.73 unit=m³
